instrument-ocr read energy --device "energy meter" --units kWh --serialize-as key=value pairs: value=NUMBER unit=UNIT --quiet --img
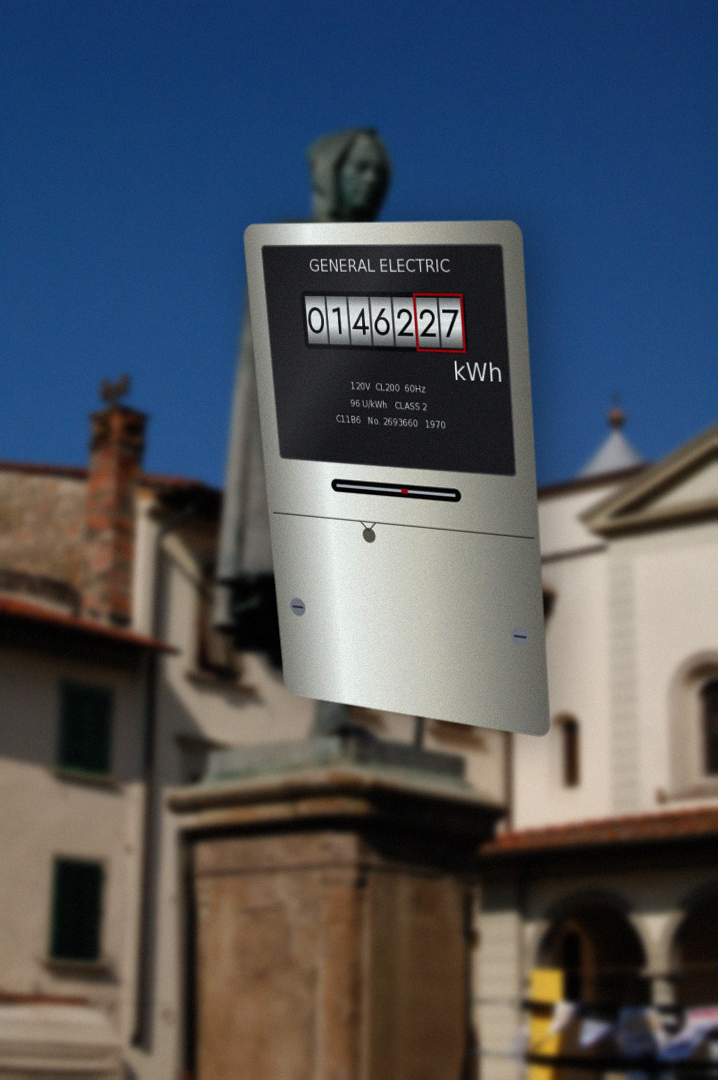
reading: value=1462.27 unit=kWh
